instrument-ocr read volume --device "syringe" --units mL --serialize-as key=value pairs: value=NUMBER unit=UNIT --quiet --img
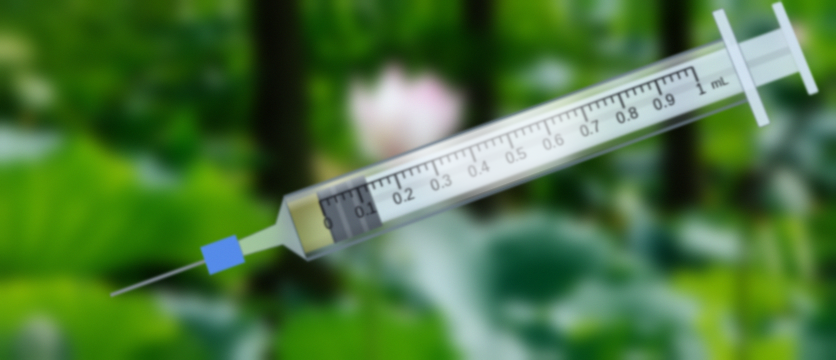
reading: value=0 unit=mL
